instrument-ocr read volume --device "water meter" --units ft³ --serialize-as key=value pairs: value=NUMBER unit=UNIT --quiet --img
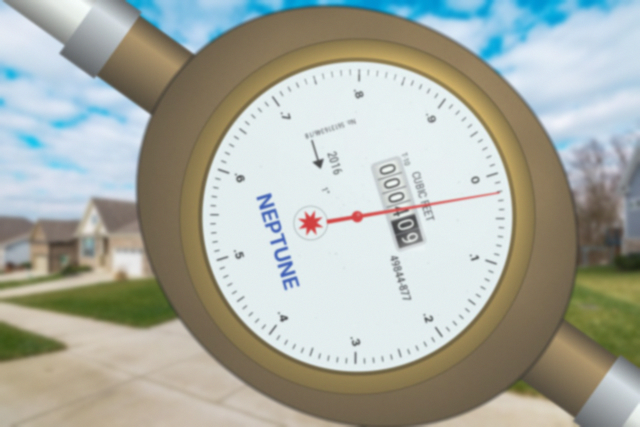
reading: value=409.02 unit=ft³
